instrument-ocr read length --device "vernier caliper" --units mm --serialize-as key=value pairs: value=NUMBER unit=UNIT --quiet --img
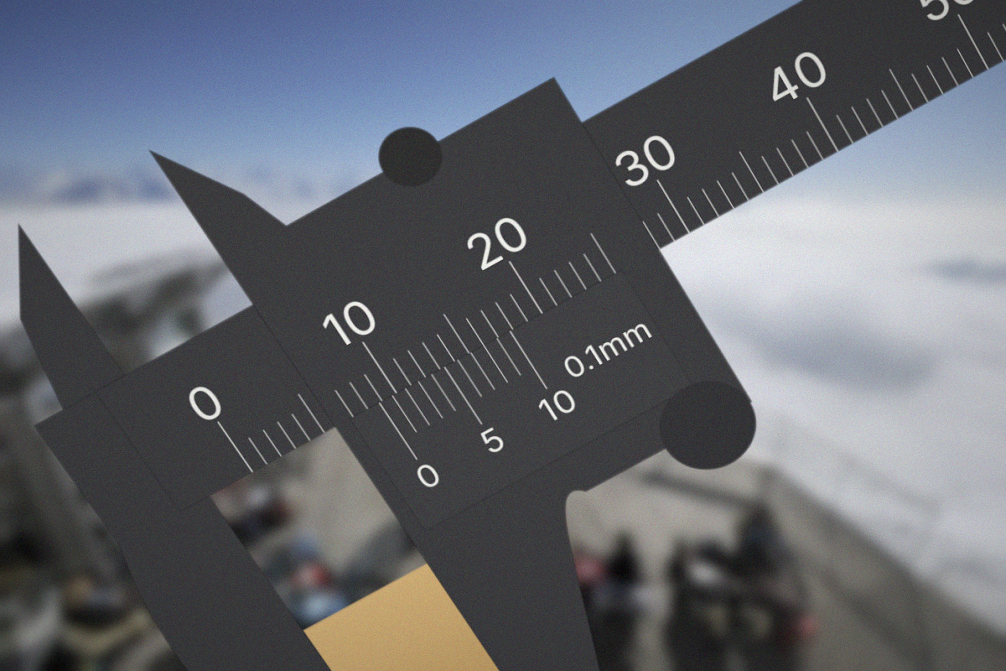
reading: value=8.8 unit=mm
